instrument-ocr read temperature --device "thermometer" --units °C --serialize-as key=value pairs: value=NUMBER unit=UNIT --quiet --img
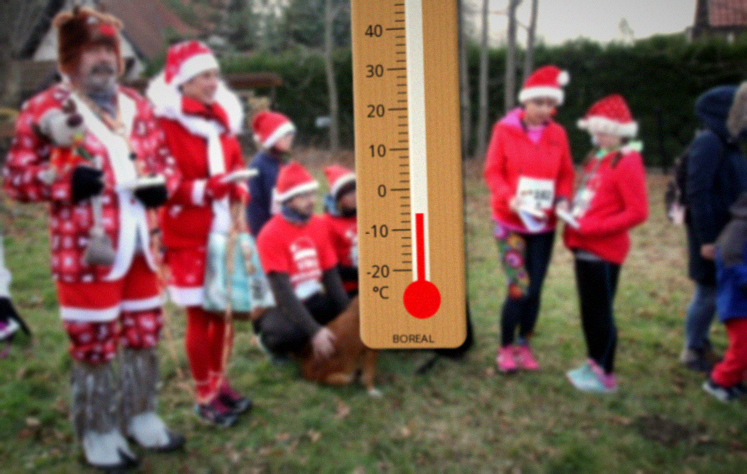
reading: value=-6 unit=°C
